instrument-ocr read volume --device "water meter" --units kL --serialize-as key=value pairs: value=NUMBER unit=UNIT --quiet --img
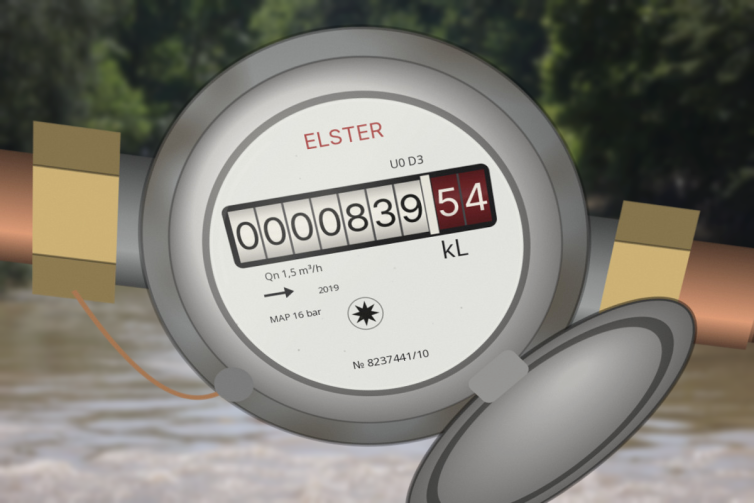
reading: value=839.54 unit=kL
